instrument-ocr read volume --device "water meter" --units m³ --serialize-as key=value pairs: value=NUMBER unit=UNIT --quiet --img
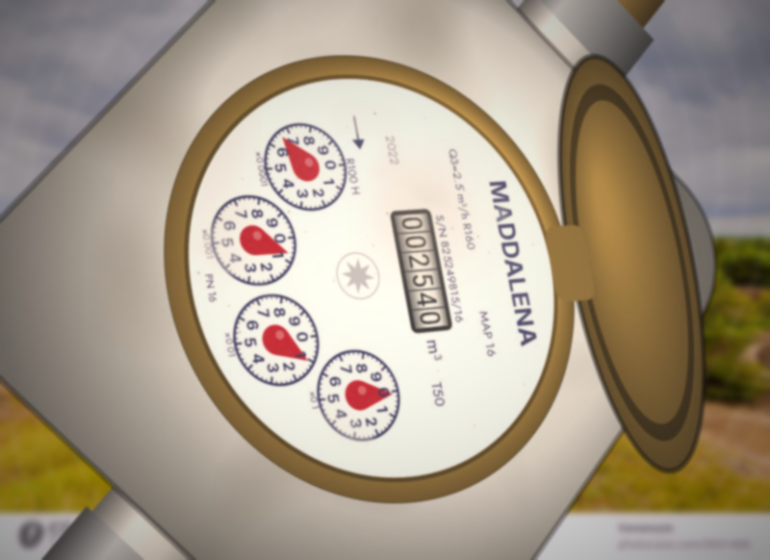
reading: value=2540.0106 unit=m³
